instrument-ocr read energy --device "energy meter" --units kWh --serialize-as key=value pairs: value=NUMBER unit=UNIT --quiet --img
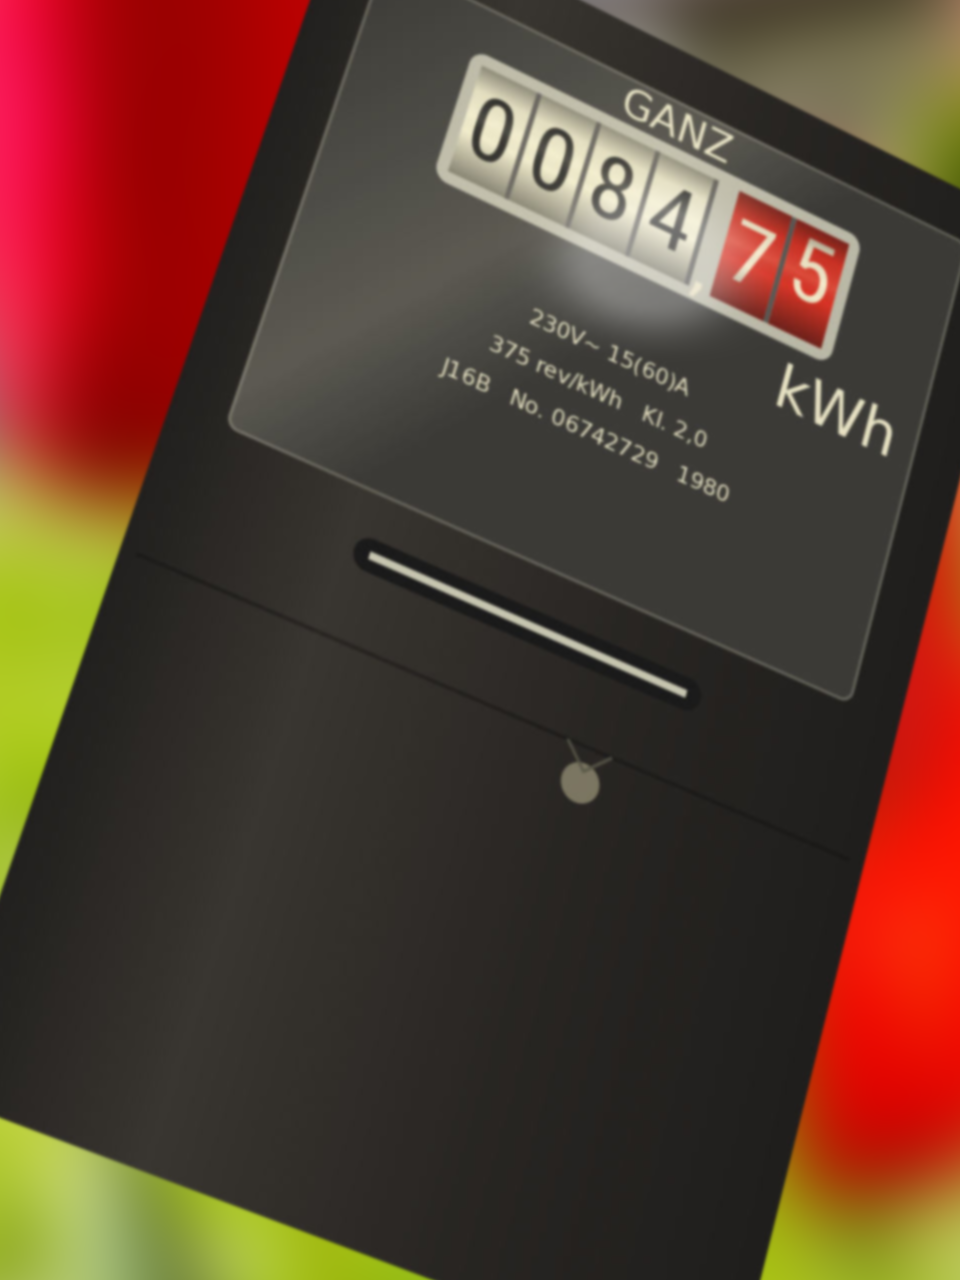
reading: value=84.75 unit=kWh
